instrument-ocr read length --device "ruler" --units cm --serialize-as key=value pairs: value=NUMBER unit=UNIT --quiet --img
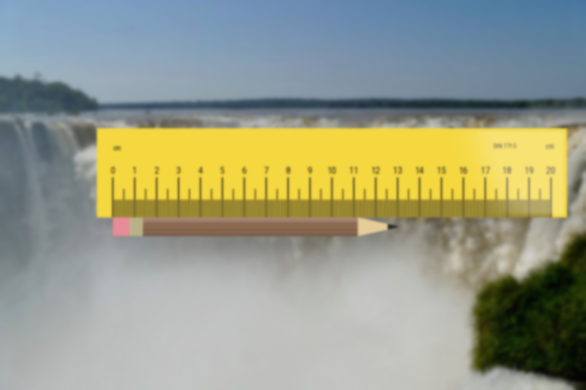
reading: value=13 unit=cm
